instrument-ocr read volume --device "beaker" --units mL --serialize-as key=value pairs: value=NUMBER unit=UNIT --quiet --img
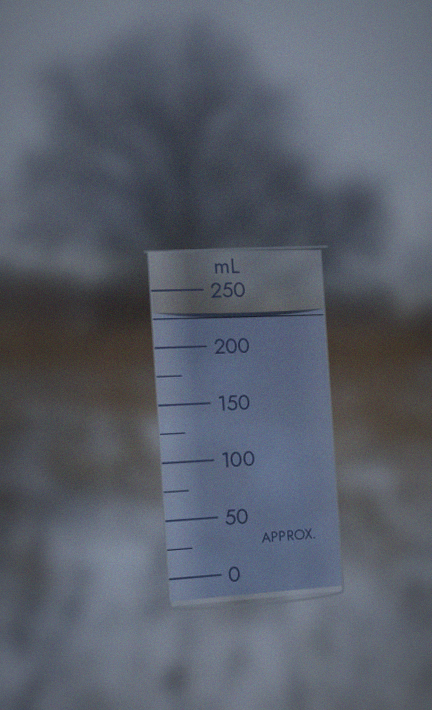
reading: value=225 unit=mL
